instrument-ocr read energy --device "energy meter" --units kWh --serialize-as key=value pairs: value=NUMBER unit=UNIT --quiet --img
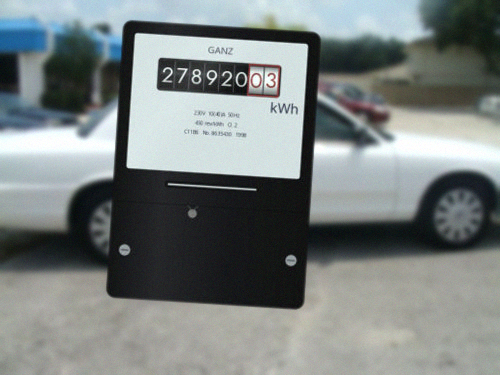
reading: value=278920.03 unit=kWh
